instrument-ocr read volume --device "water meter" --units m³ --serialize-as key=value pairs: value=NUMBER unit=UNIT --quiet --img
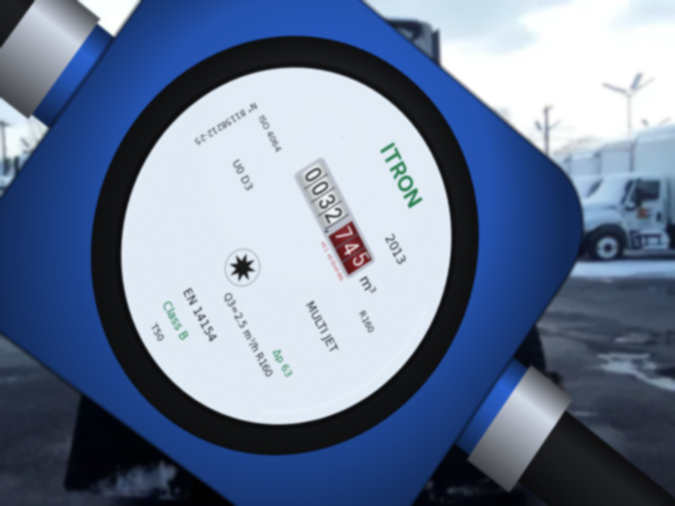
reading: value=32.745 unit=m³
